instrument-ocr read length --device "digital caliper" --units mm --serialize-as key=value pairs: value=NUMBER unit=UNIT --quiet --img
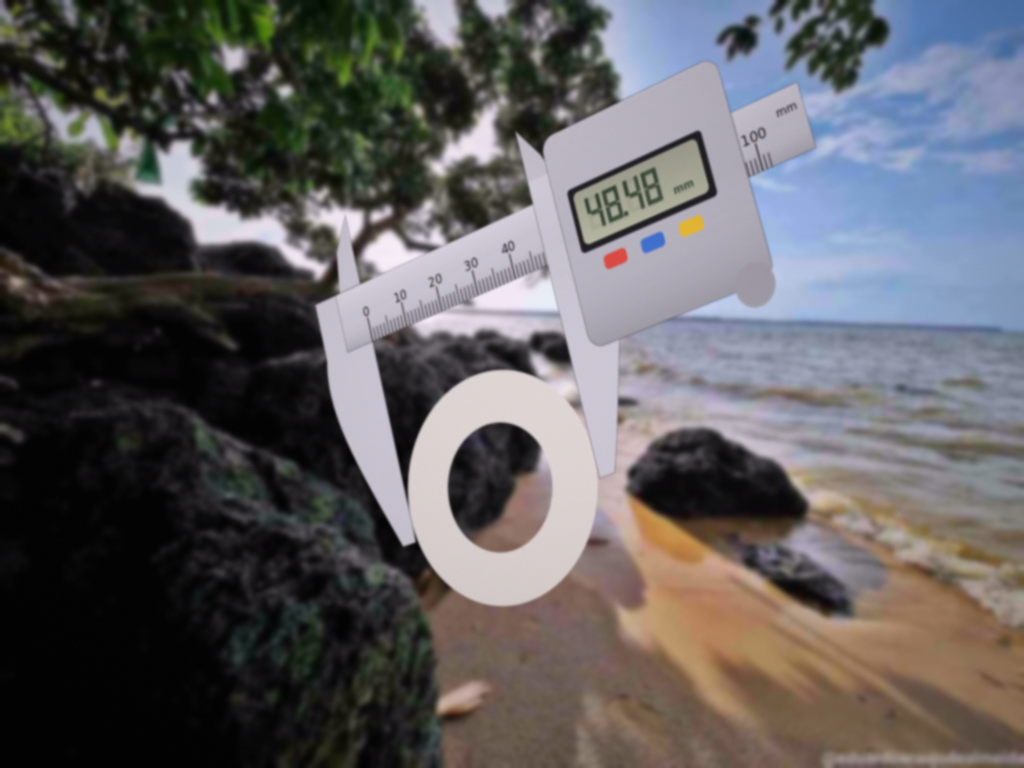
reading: value=48.48 unit=mm
